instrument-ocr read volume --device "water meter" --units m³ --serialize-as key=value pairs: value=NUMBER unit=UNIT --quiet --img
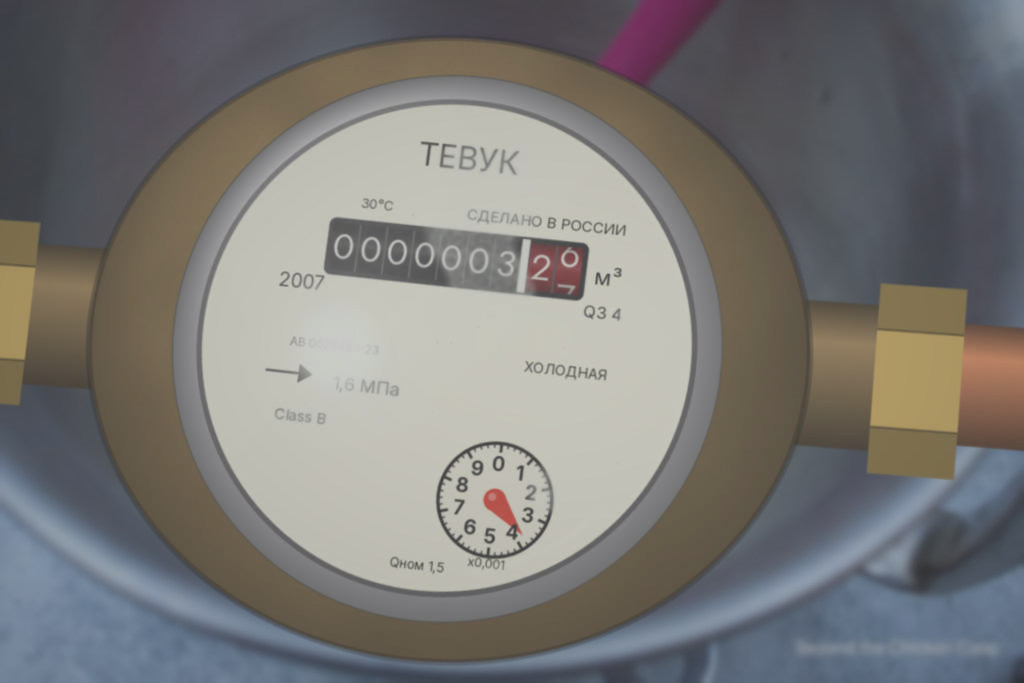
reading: value=3.263 unit=m³
